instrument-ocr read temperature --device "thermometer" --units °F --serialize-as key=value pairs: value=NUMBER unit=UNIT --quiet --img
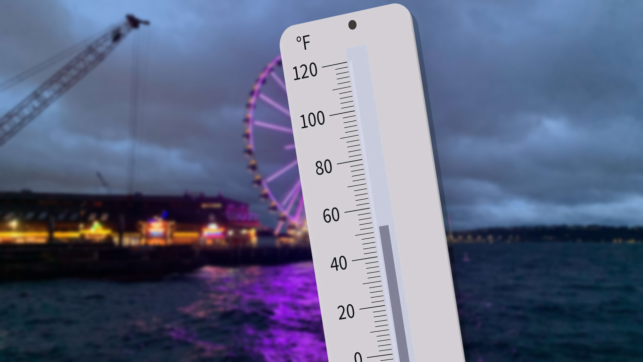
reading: value=52 unit=°F
